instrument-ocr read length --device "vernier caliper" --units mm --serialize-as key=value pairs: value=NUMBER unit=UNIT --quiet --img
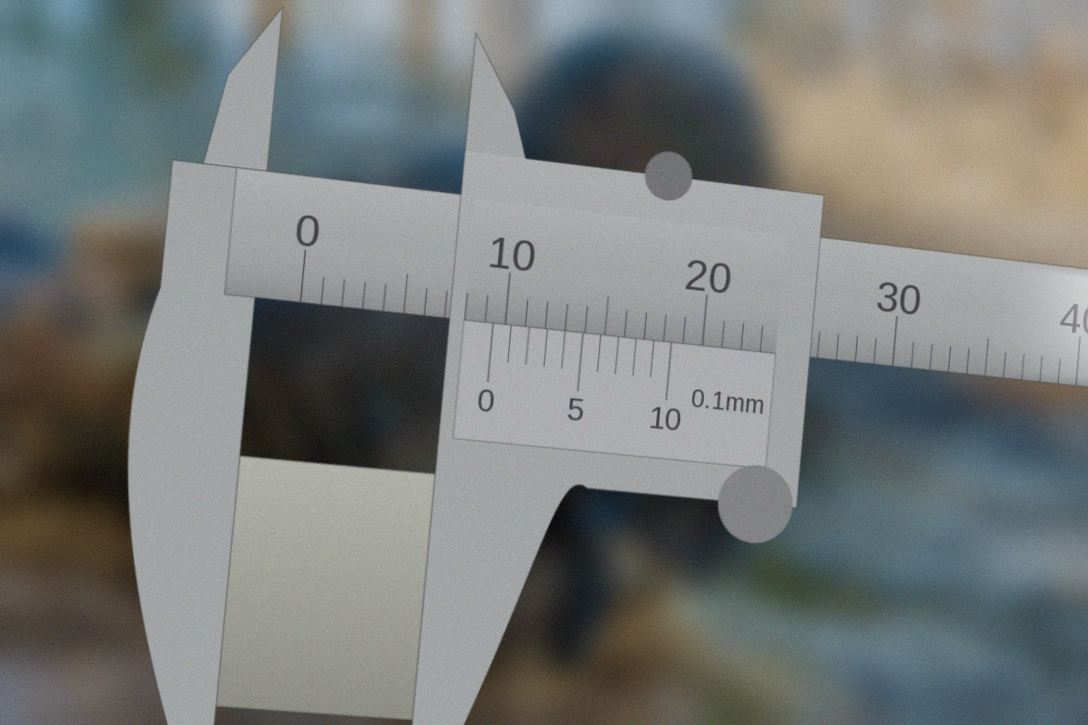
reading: value=9.4 unit=mm
